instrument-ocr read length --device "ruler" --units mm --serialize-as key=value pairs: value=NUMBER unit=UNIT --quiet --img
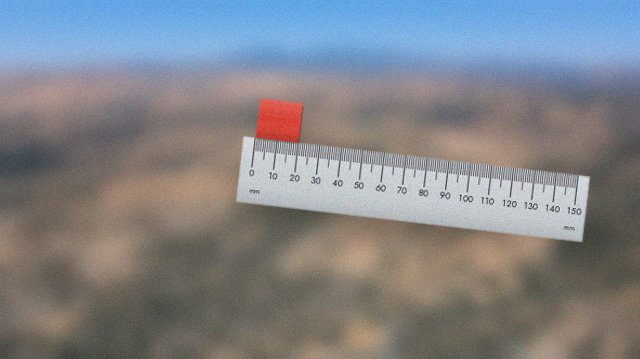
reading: value=20 unit=mm
